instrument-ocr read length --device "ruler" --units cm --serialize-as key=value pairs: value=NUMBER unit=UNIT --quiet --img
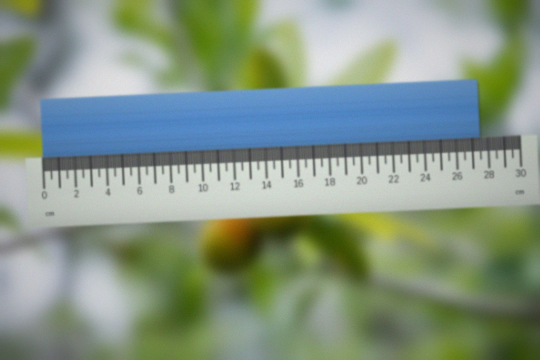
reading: value=27.5 unit=cm
